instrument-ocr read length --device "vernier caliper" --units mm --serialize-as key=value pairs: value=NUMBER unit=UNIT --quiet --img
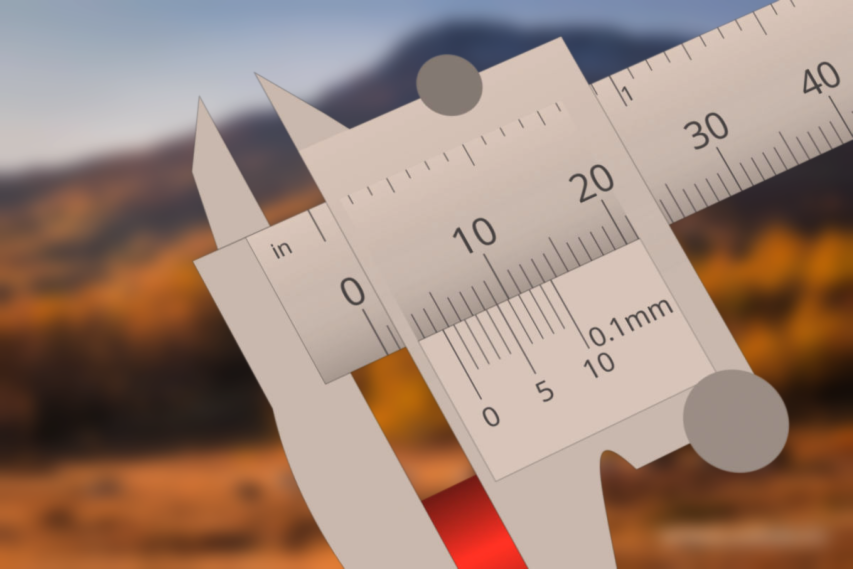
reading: value=4.5 unit=mm
